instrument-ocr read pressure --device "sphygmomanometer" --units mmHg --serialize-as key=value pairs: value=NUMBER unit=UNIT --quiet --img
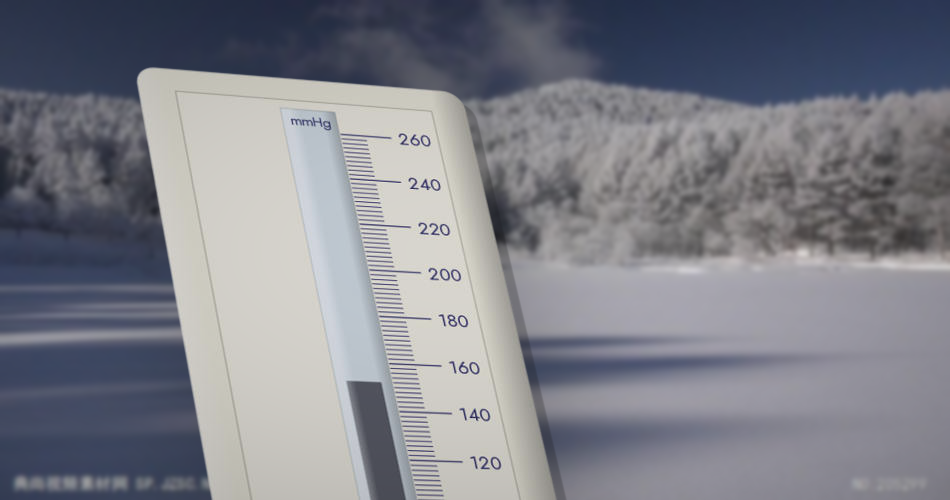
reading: value=152 unit=mmHg
